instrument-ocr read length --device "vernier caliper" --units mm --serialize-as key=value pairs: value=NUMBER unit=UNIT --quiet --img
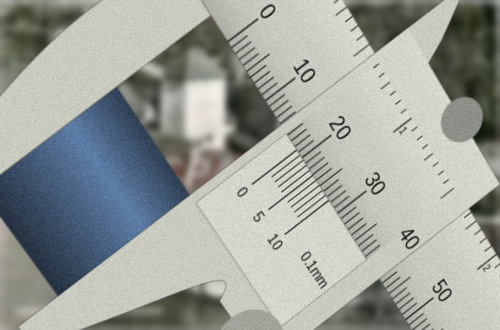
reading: value=18.6 unit=mm
